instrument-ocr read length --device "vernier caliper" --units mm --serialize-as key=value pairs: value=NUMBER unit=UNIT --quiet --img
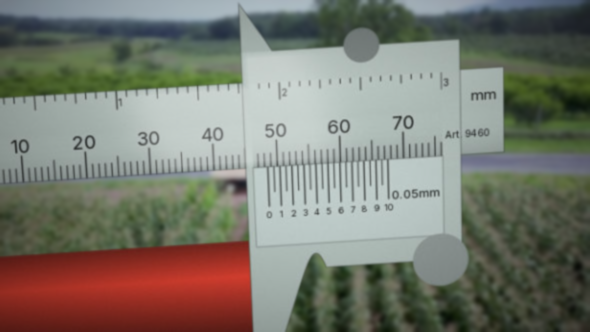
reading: value=48.5 unit=mm
